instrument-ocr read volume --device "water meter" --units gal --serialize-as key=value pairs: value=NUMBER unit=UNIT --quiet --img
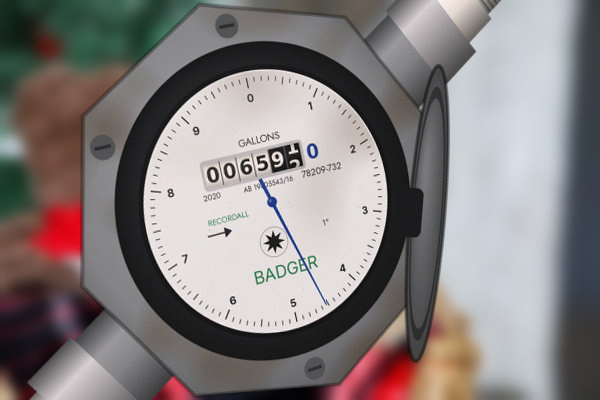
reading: value=65914.5 unit=gal
